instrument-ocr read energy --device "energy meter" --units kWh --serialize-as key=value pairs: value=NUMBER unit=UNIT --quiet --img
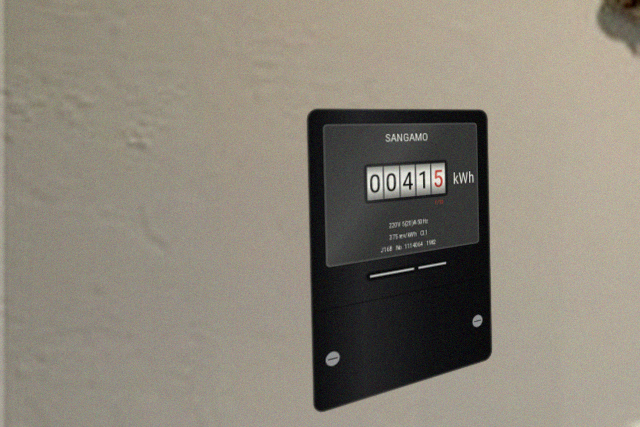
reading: value=41.5 unit=kWh
